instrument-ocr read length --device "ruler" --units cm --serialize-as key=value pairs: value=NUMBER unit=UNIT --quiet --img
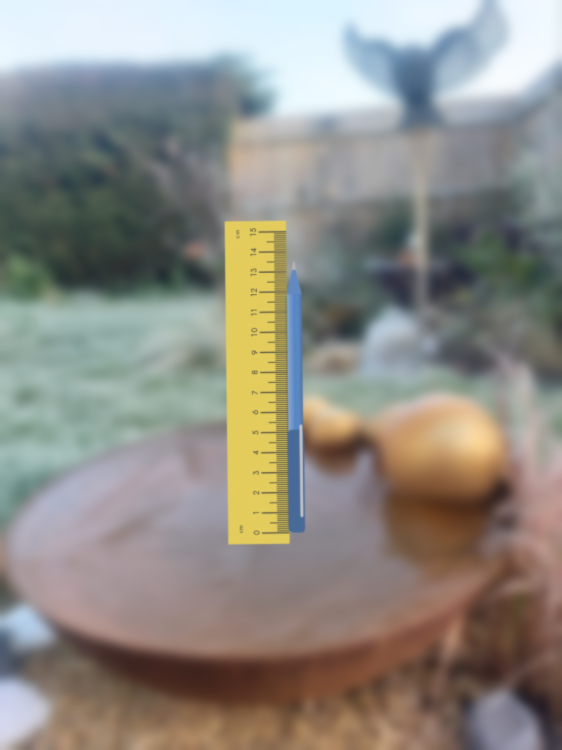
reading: value=13.5 unit=cm
